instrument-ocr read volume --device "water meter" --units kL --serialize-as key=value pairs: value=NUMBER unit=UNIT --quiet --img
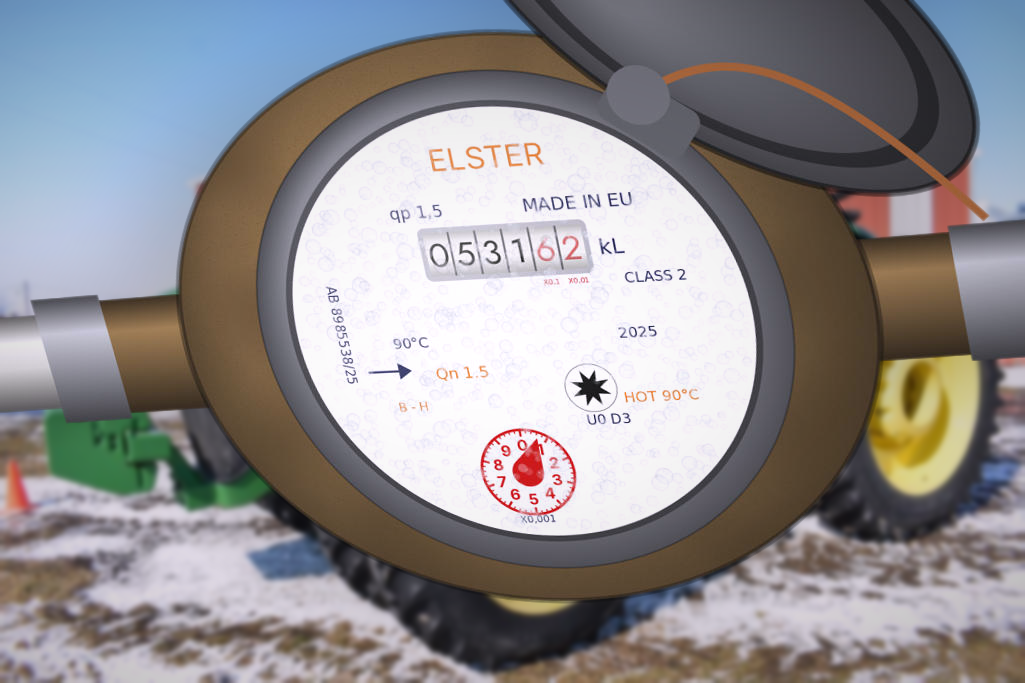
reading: value=531.620 unit=kL
